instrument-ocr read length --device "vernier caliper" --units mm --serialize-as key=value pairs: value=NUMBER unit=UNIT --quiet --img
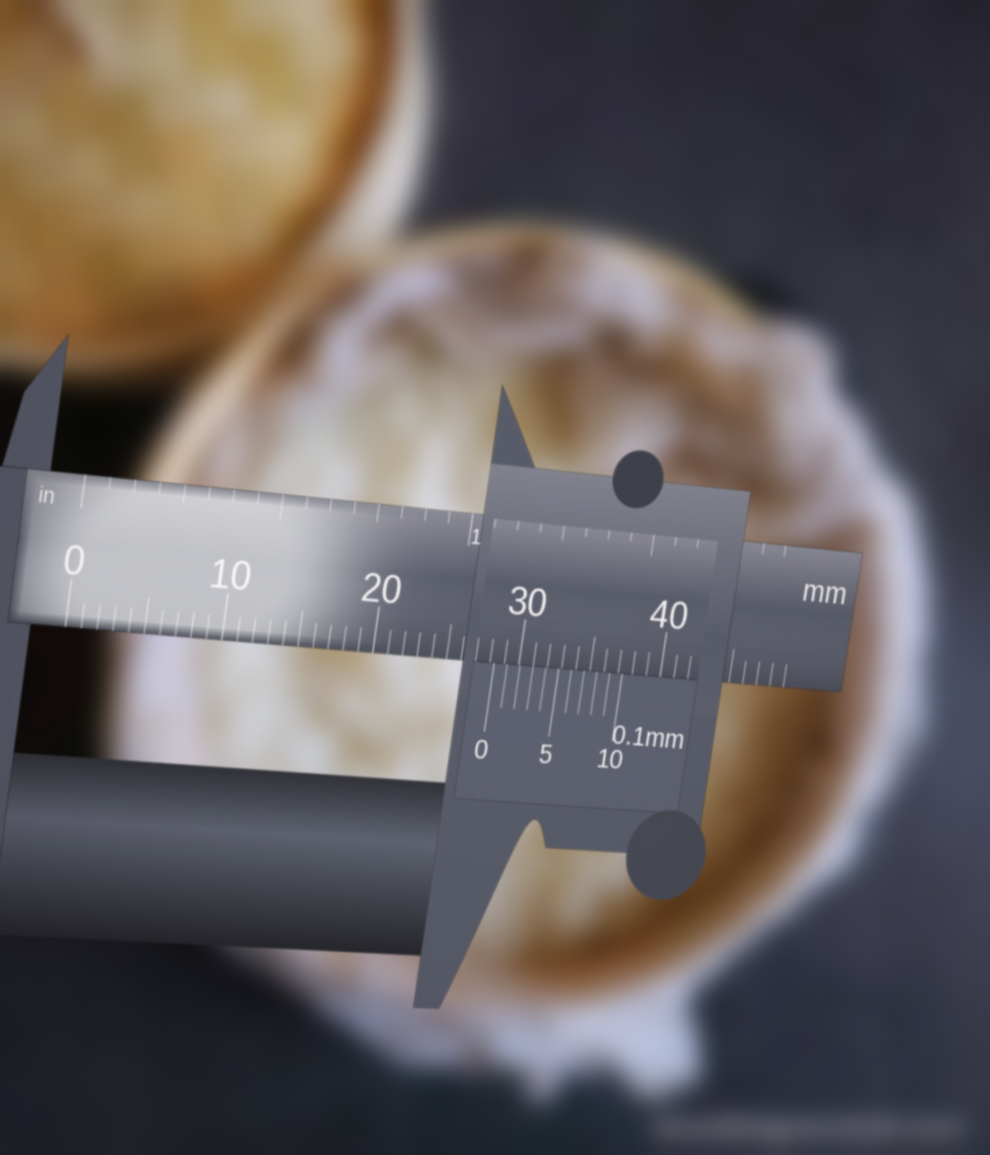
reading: value=28.3 unit=mm
